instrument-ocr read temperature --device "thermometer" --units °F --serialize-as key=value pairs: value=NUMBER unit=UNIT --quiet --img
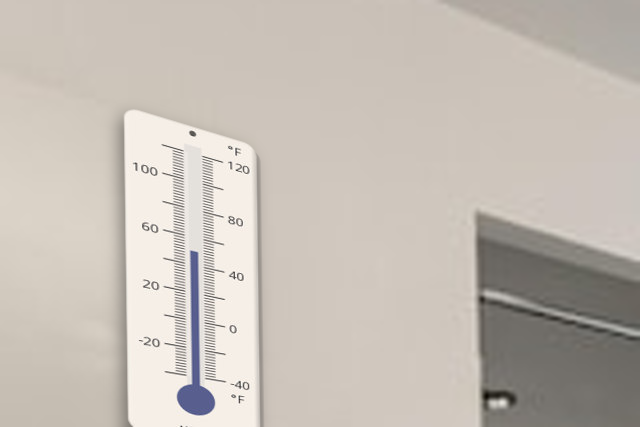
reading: value=50 unit=°F
